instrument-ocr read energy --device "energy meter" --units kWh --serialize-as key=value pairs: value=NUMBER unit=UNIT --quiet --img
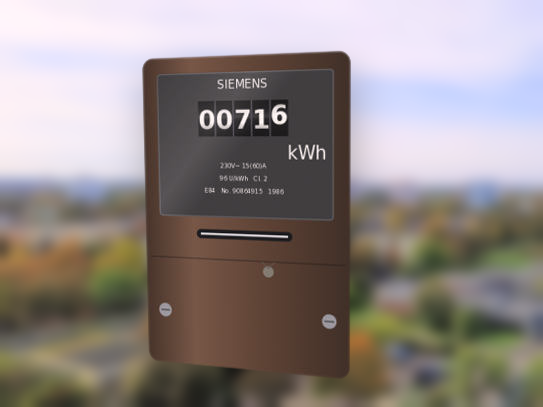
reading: value=716 unit=kWh
